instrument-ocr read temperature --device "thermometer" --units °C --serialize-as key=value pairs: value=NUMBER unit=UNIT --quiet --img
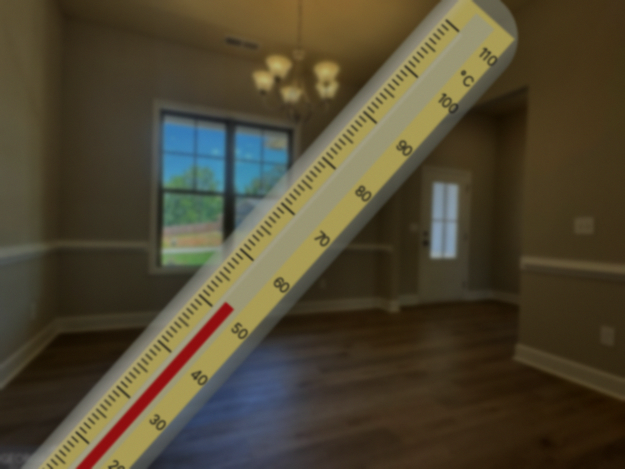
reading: value=52 unit=°C
